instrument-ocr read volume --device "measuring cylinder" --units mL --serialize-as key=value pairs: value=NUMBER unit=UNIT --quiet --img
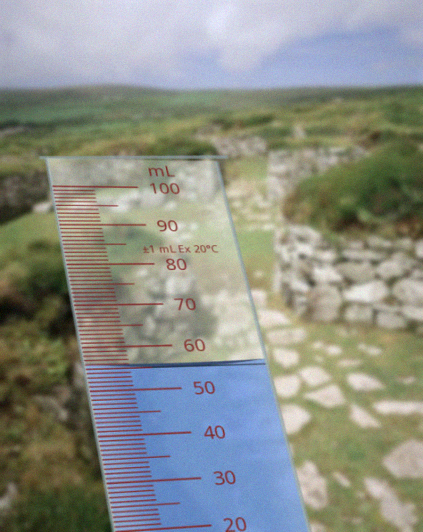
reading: value=55 unit=mL
